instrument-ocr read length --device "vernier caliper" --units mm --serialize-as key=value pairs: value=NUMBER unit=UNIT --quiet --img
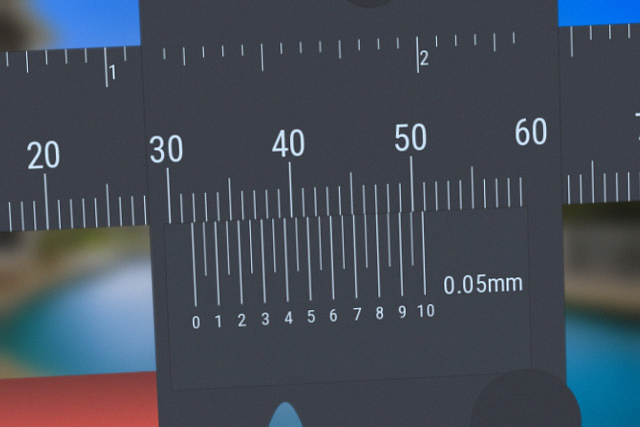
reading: value=31.8 unit=mm
